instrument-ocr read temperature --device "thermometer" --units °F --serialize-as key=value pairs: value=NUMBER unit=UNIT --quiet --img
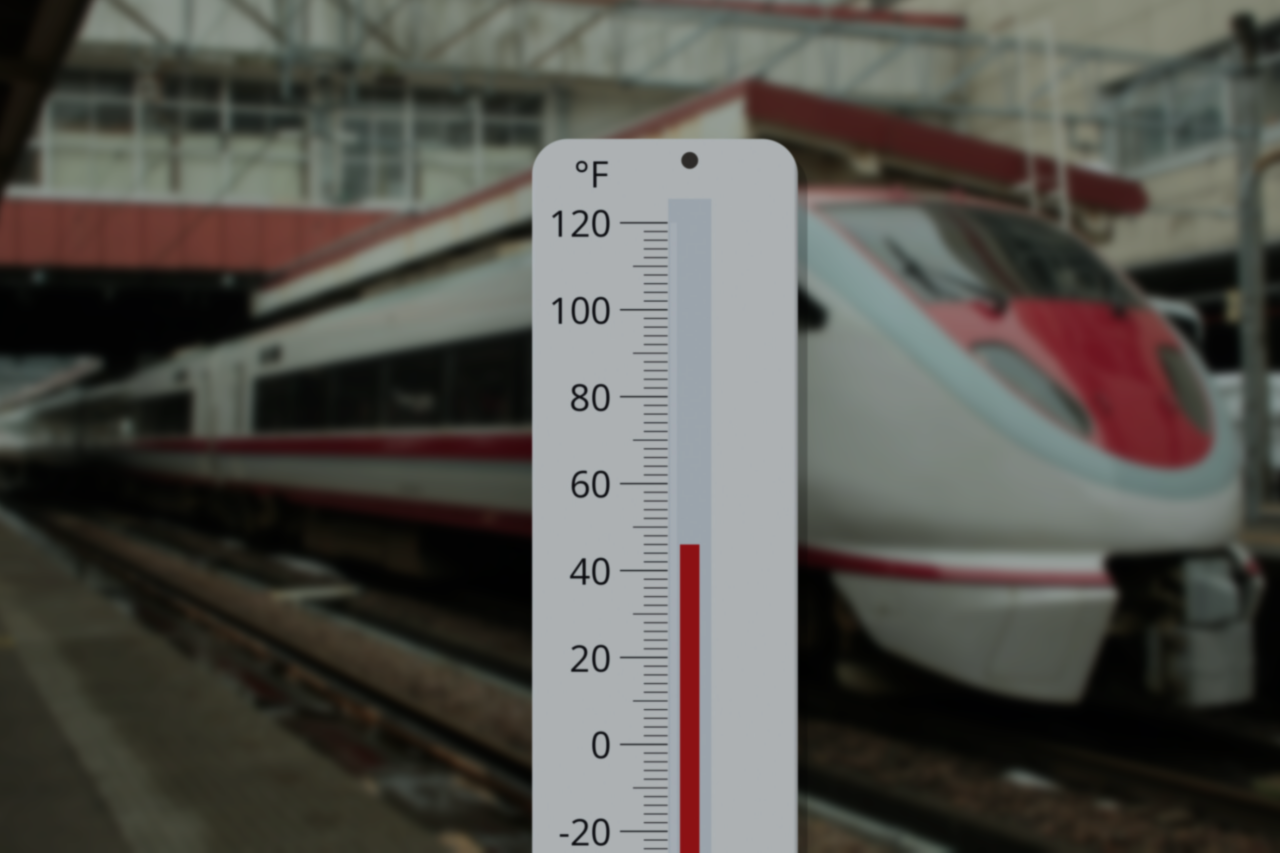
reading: value=46 unit=°F
